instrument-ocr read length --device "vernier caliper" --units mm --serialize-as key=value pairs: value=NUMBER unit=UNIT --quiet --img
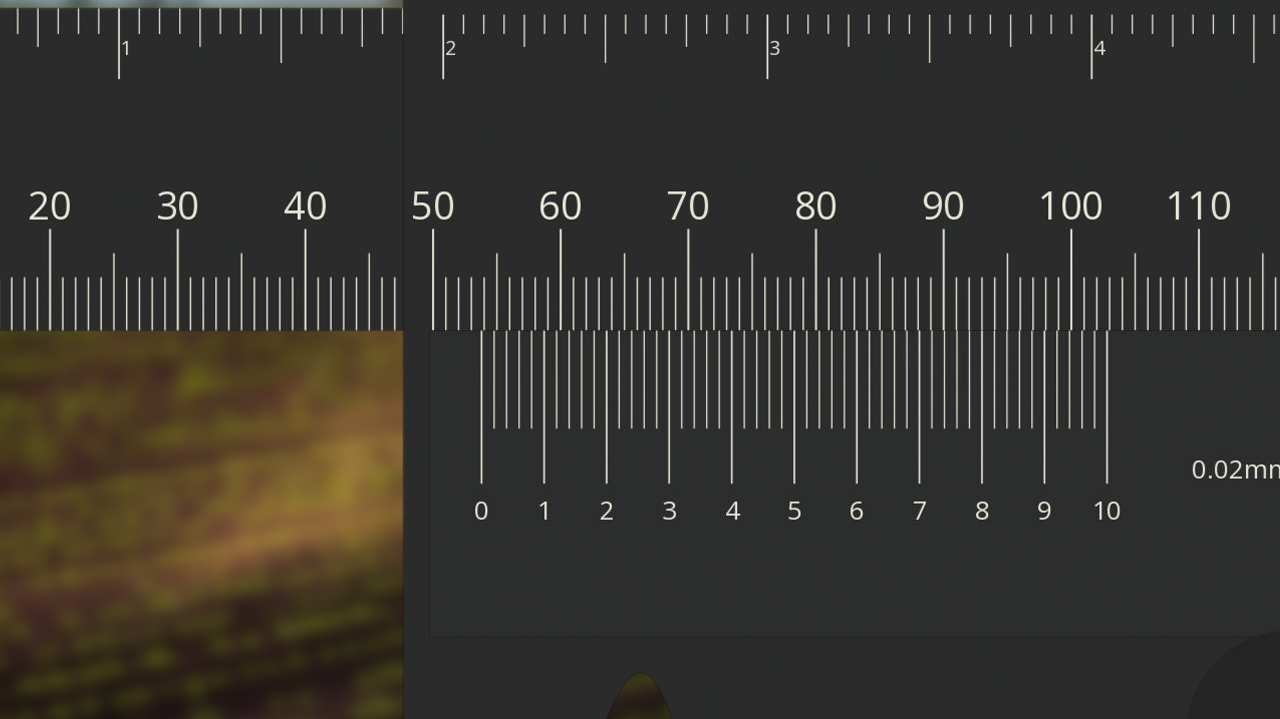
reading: value=53.8 unit=mm
